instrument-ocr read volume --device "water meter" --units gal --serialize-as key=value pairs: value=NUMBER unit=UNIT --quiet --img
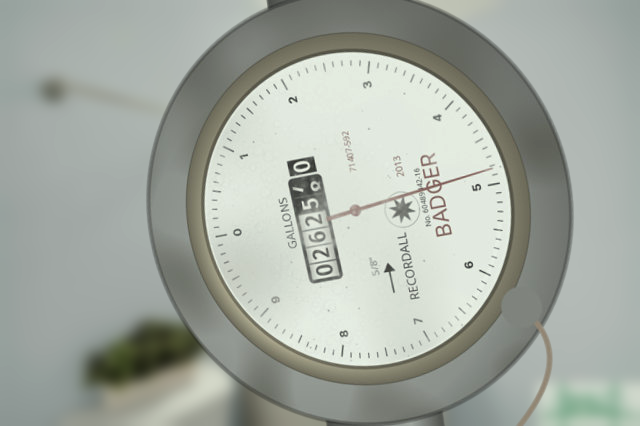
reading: value=262574.8 unit=gal
